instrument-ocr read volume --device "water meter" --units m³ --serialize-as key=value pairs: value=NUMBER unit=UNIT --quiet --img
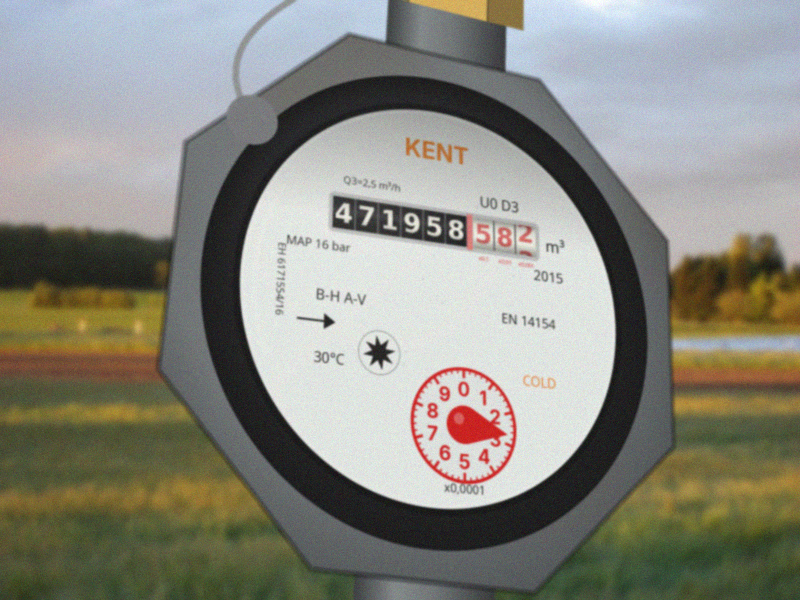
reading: value=471958.5822 unit=m³
